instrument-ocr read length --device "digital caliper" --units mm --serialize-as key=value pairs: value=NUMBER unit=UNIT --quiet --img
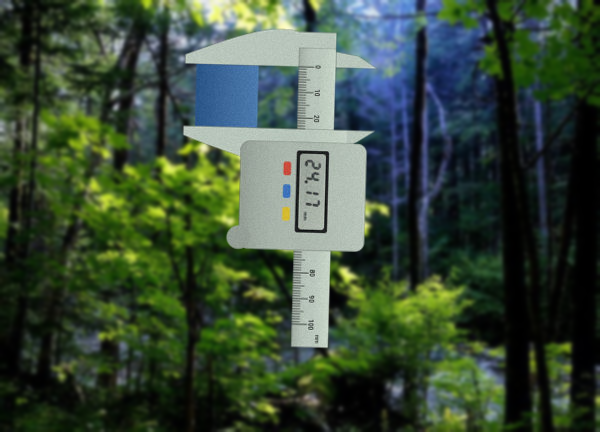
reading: value=24.17 unit=mm
